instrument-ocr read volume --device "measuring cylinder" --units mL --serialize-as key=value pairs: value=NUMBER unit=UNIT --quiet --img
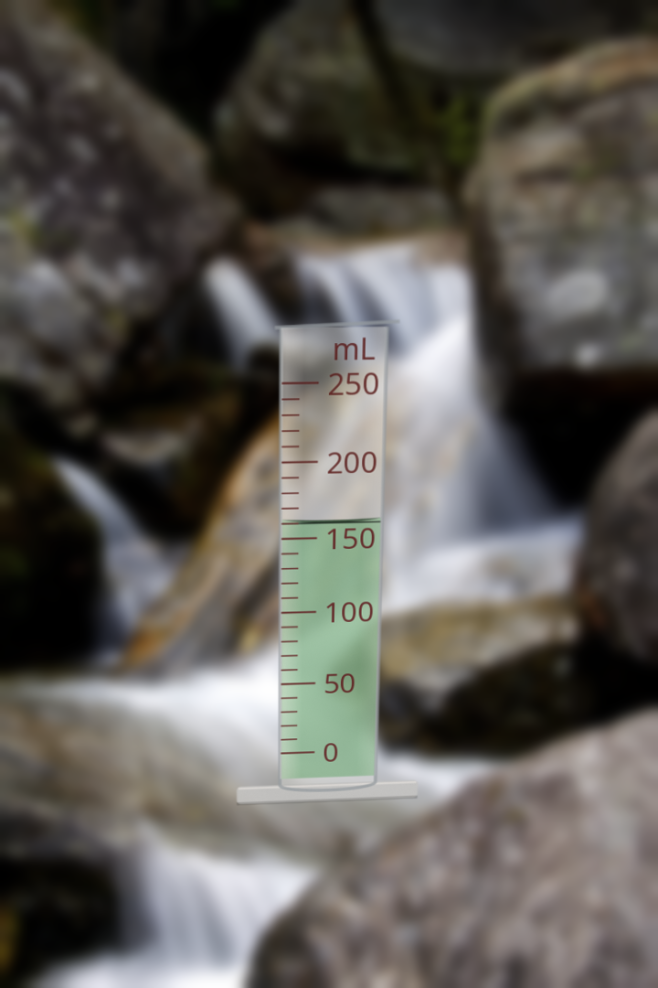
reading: value=160 unit=mL
